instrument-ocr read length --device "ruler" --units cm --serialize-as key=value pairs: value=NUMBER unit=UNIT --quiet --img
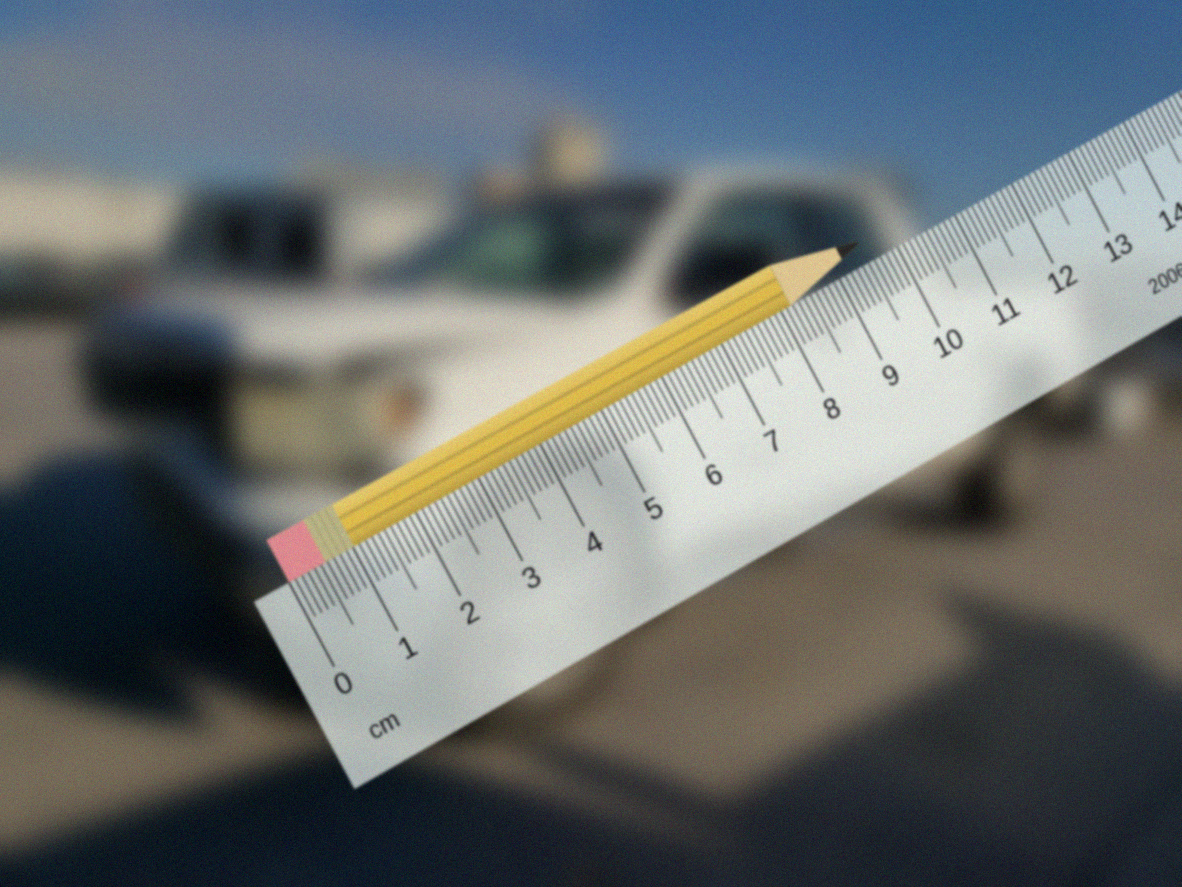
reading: value=9.5 unit=cm
